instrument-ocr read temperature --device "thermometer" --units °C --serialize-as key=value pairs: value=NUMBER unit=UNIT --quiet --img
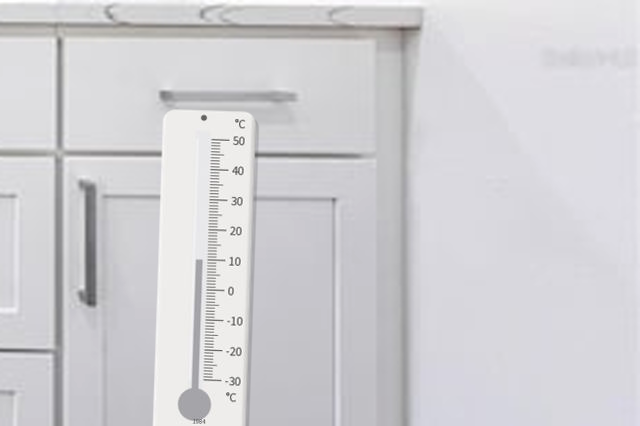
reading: value=10 unit=°C
